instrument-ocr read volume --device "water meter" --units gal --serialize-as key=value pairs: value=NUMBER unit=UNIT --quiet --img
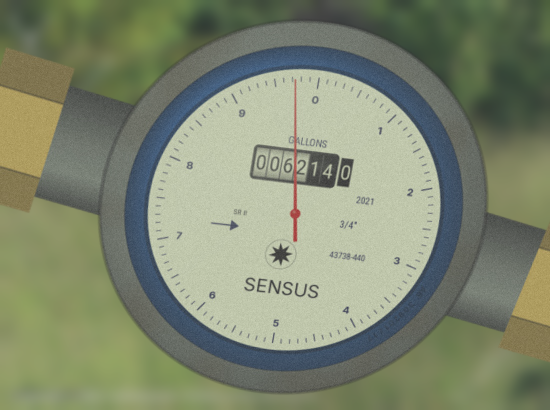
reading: value=62139.7 unit=gal
